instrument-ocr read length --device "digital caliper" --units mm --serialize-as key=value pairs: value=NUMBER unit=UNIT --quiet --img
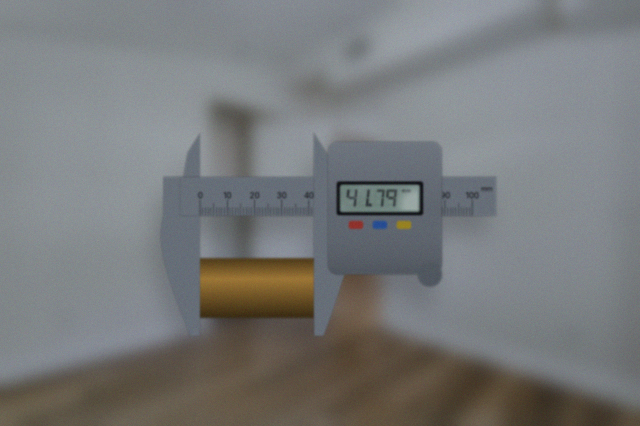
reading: value=41.79 unit=mm
